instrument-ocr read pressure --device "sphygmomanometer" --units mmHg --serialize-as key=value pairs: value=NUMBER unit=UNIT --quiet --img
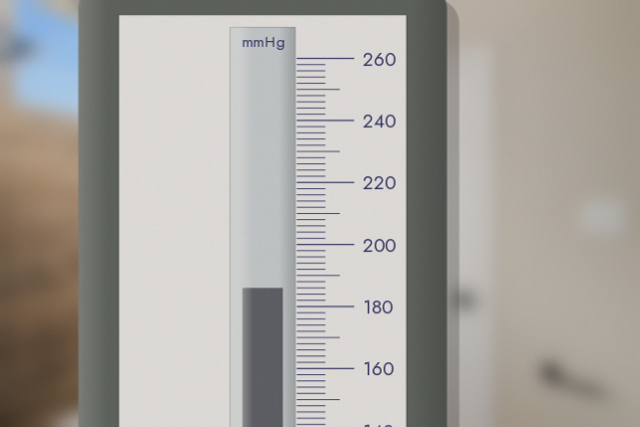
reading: value=186 unit=mmHg
